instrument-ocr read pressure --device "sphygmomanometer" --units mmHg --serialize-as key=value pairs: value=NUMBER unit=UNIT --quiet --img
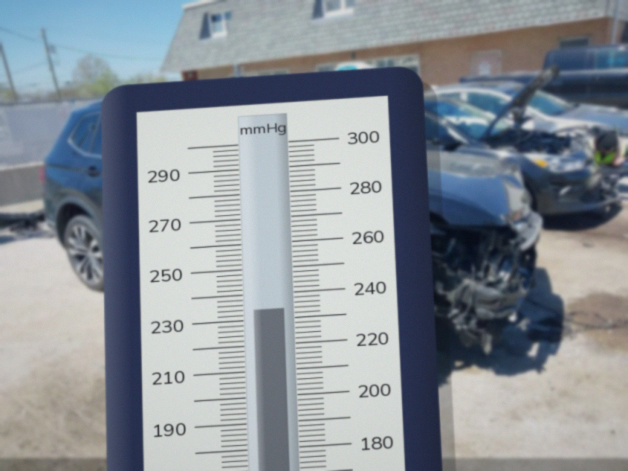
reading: value=234 unit=mmHg
